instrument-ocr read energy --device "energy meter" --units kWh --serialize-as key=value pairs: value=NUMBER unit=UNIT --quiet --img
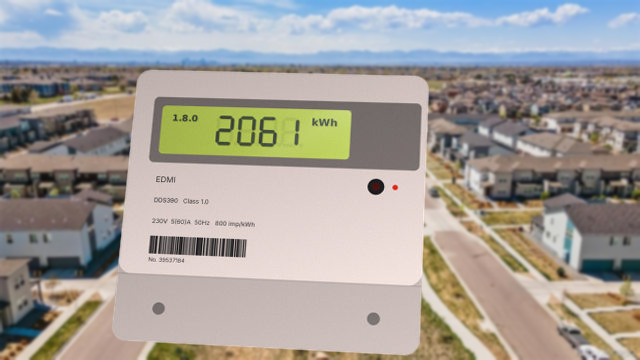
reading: value=2061 unit=kWh
